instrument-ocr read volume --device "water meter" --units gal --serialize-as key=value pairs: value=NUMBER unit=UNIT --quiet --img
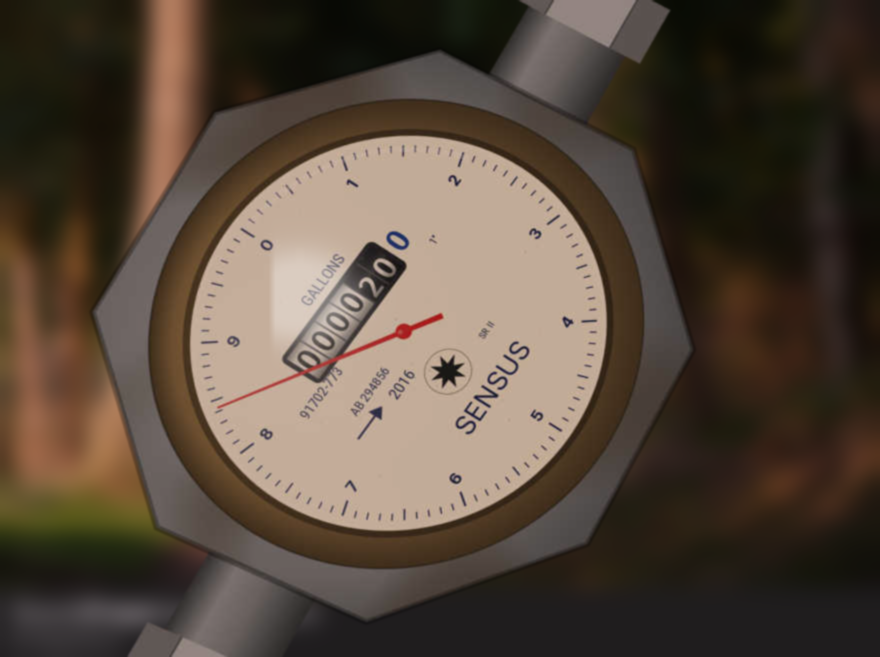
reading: value=198.4 unit=gal
